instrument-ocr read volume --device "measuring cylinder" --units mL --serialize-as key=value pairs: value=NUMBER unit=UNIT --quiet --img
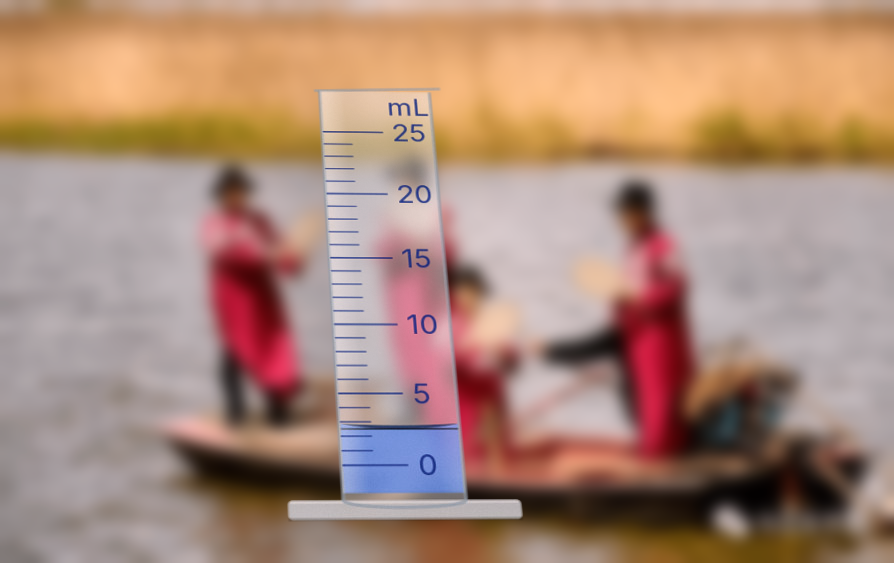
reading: value=2.5 unit=mL
